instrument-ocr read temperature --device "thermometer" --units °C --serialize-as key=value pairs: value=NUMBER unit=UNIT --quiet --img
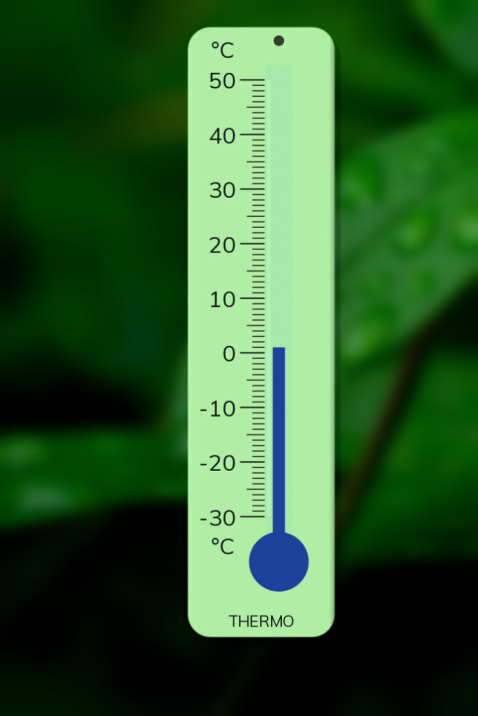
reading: value=1 unit=°C
